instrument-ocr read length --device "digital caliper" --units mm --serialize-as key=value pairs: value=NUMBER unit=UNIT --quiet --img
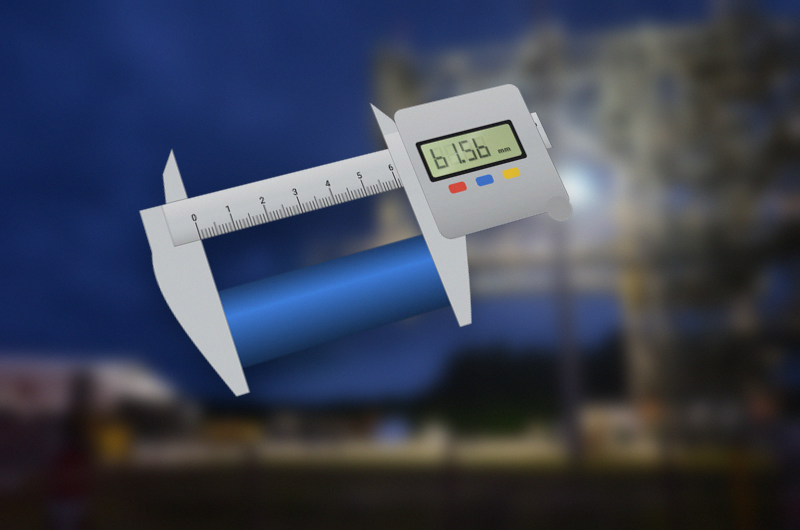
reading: value=61.56 unit=mm
